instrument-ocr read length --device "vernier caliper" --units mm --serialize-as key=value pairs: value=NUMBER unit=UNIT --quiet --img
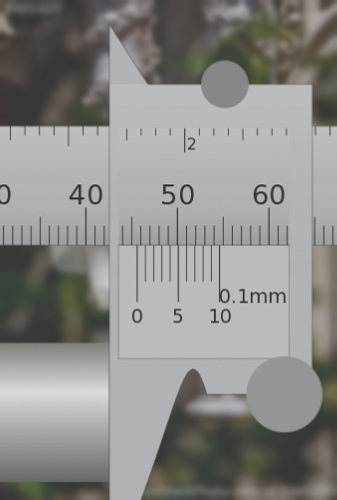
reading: value=45.6 unit=mm
